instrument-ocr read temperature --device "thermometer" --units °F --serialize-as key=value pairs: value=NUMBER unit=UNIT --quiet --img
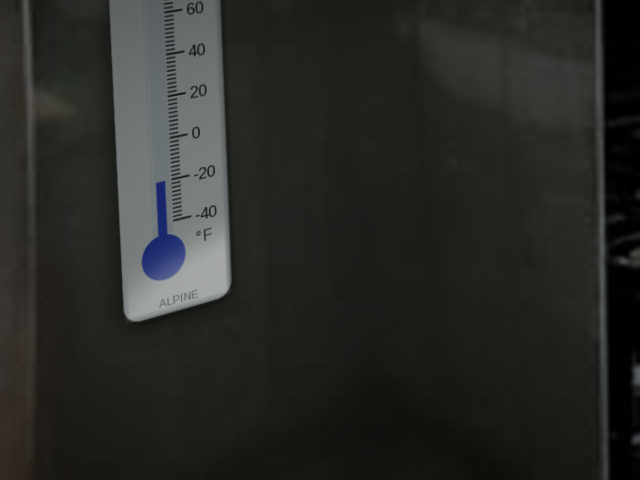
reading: value=-20 unit=°F
